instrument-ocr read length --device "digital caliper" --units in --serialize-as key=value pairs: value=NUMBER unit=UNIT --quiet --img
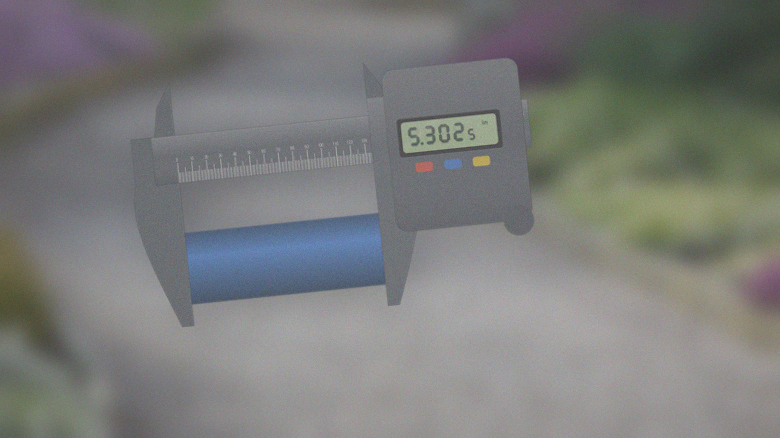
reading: value=5.3025 unit=in
